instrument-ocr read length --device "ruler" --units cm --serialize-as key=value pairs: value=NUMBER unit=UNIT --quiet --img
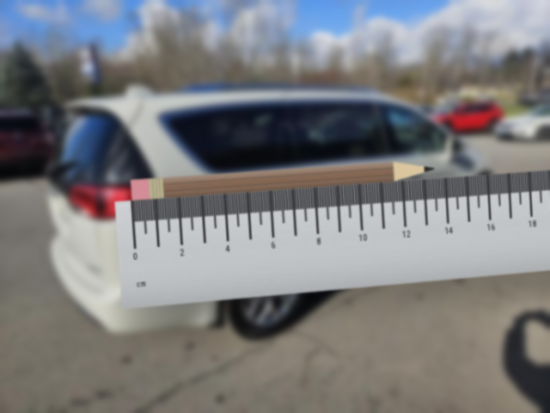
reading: value=13.5 unit=cm
